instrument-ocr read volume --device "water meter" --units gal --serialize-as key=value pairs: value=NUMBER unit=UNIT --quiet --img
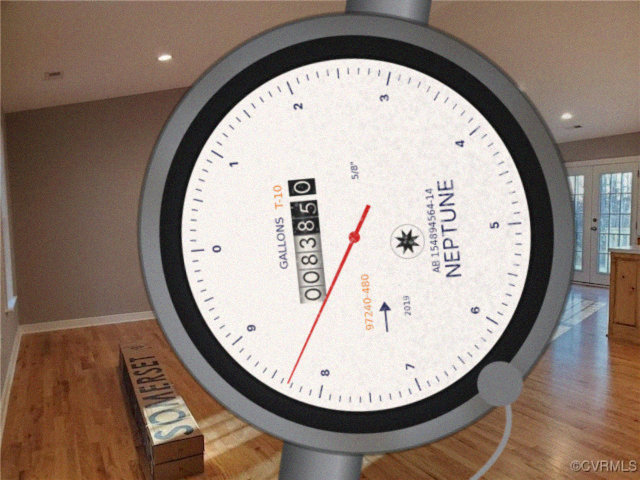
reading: value=83848.3 unit=gal
